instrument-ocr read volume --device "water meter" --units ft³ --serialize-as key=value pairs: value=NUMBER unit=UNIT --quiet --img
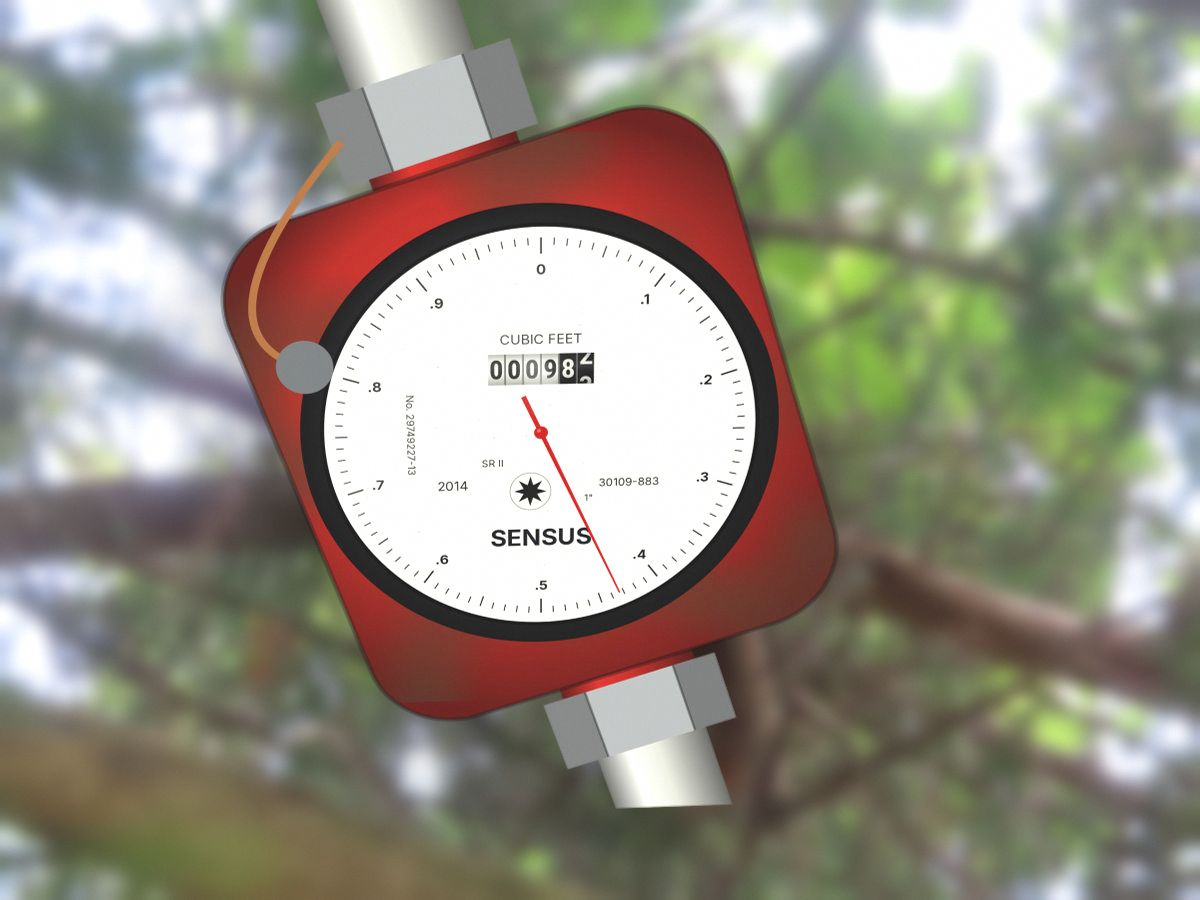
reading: value=982.43 unit=ft³
